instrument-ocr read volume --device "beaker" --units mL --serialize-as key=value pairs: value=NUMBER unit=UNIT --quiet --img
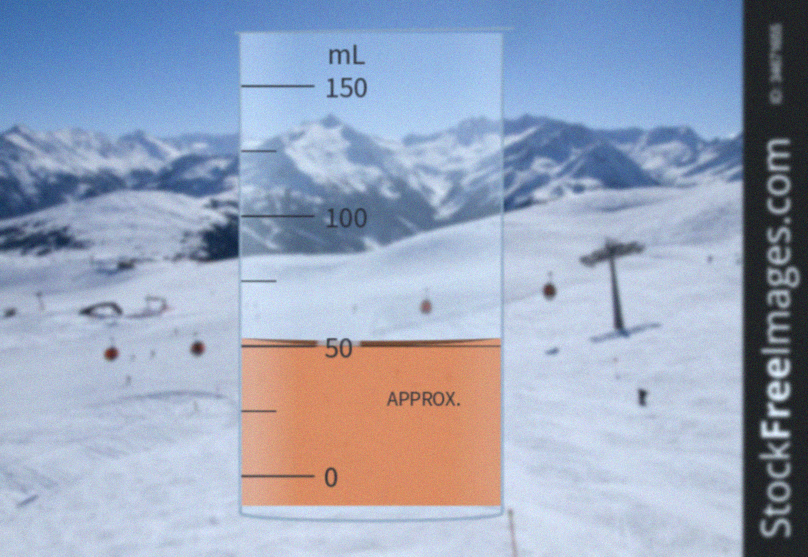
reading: value=50 unit=mL
